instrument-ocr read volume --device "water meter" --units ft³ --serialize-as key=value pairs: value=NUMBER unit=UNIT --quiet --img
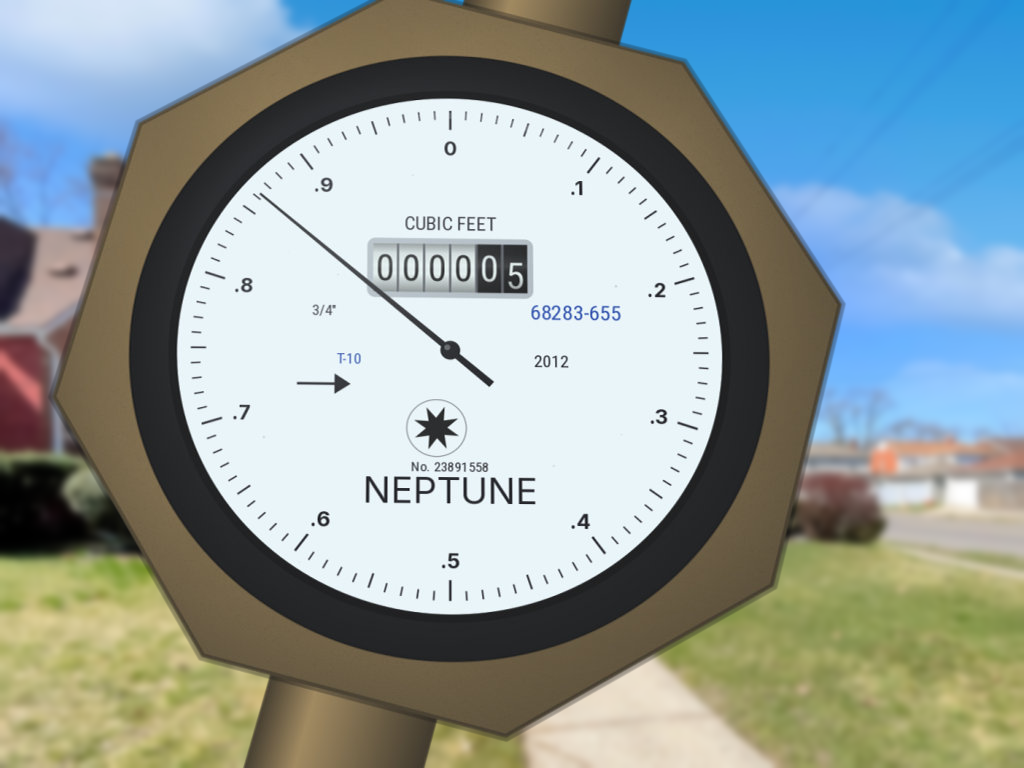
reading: value=4.86 unit=ft³
